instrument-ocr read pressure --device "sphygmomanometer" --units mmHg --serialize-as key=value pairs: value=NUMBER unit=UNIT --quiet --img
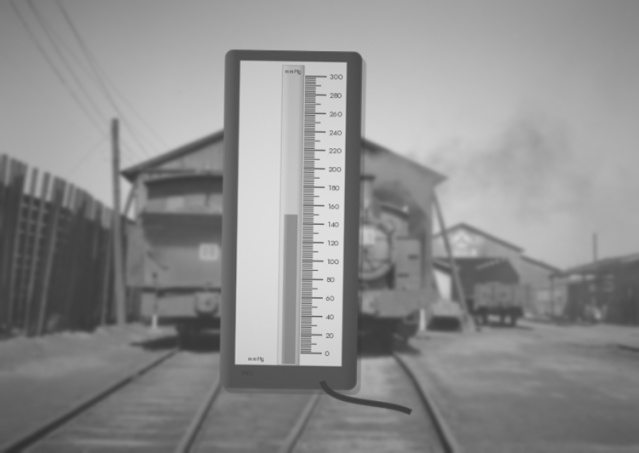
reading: value=150 unit=mmHg
